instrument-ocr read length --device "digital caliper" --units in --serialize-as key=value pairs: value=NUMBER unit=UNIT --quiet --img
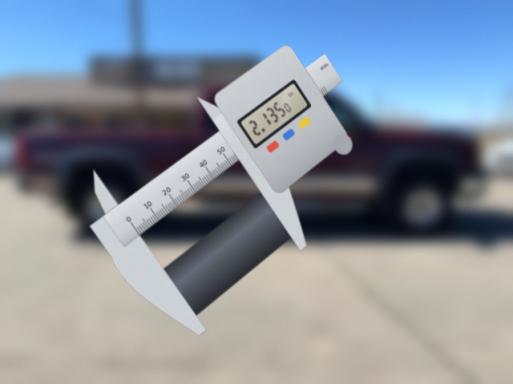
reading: value=2.1350 unit=in
